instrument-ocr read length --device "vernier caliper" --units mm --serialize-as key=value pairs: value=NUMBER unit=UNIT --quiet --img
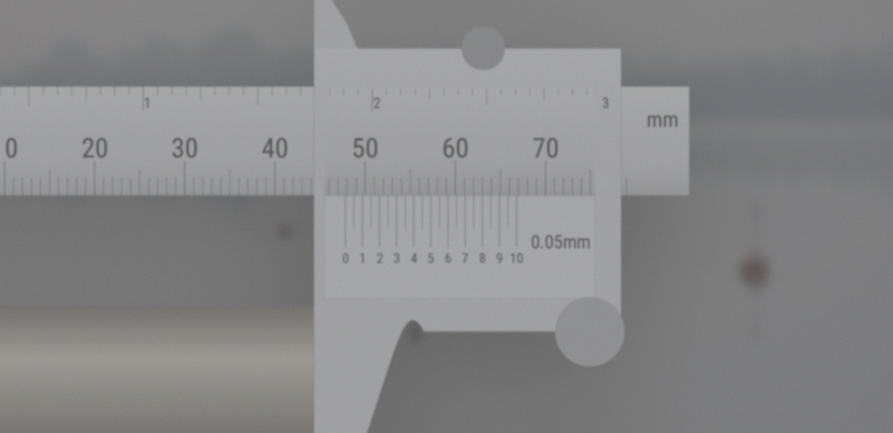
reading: value=47.8 unit=mm
